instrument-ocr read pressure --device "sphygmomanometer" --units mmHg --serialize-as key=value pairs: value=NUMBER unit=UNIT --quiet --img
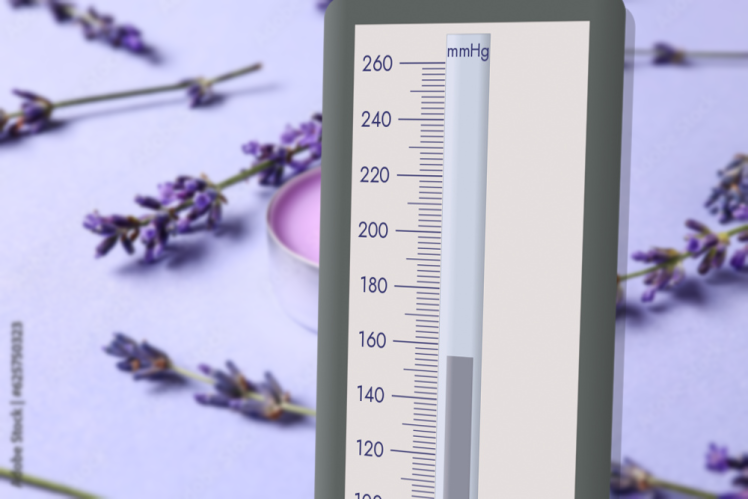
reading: value=156 unit=mmHg
